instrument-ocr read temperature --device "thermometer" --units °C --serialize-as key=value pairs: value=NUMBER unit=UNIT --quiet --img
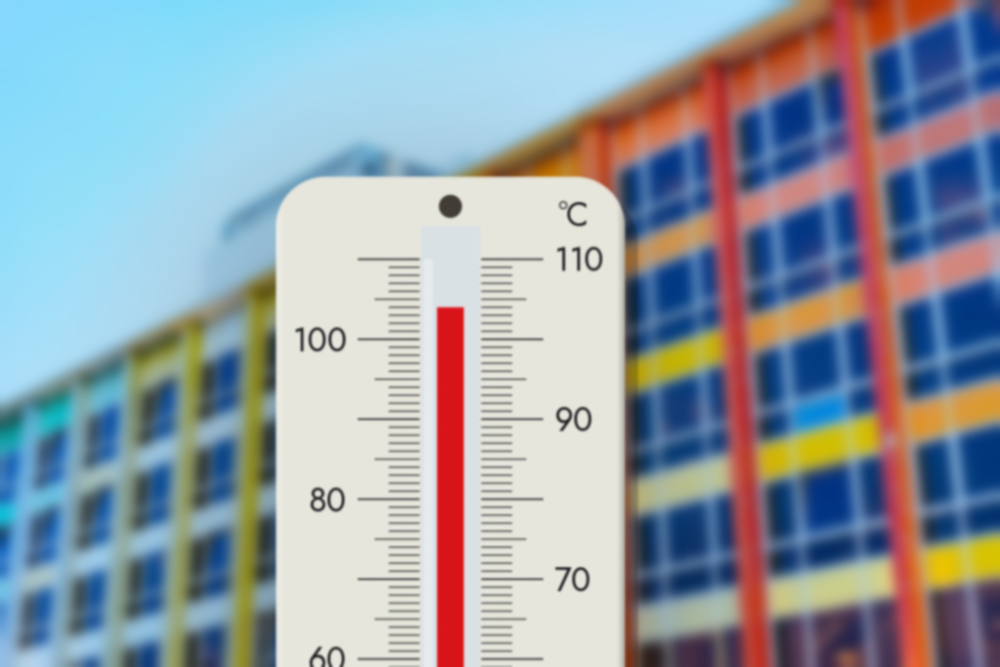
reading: value=104 unit=°C
